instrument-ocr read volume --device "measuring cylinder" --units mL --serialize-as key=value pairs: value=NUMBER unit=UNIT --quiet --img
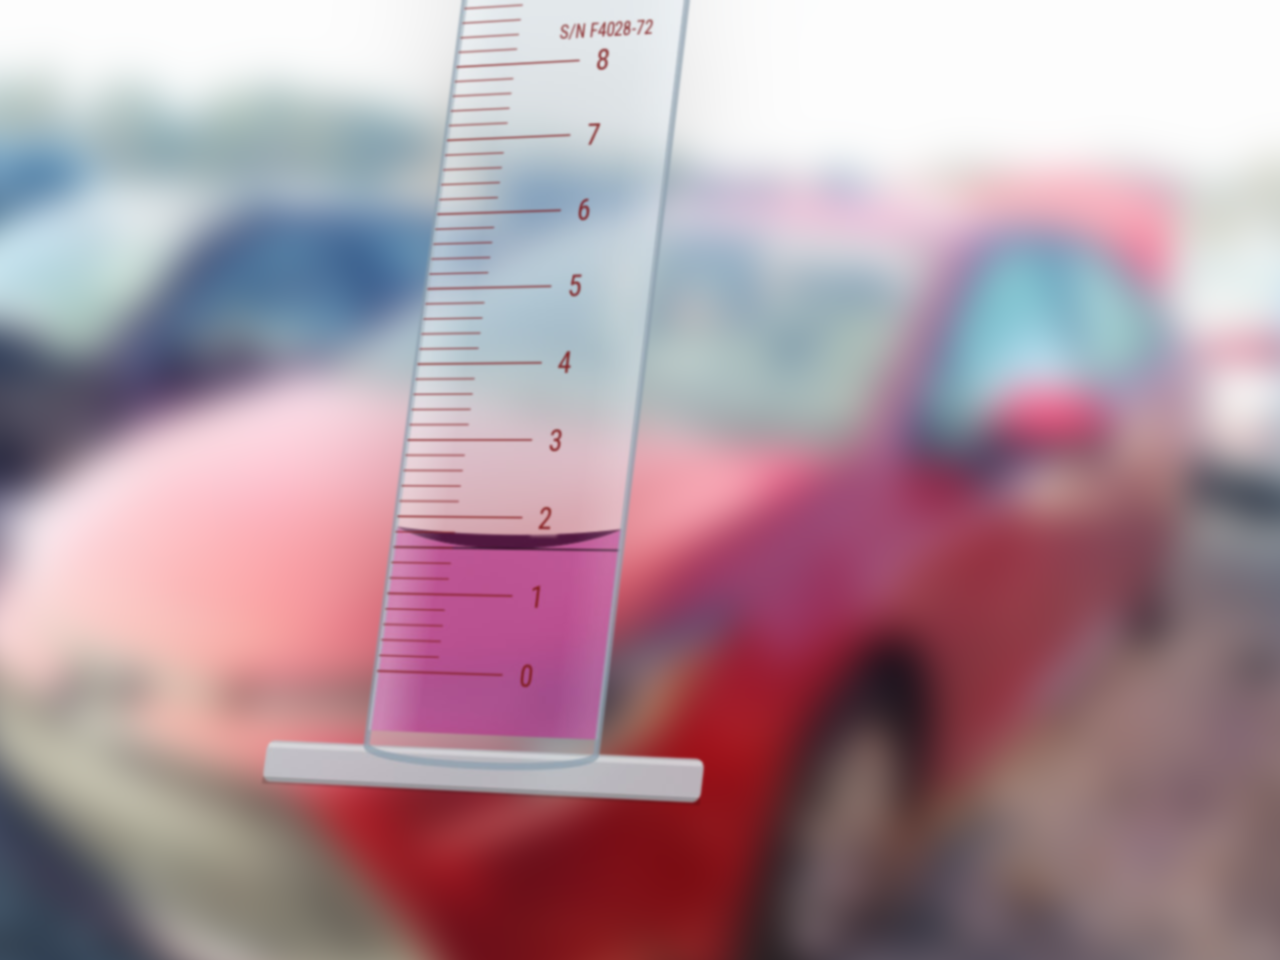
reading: value=1.6 unit=mL
